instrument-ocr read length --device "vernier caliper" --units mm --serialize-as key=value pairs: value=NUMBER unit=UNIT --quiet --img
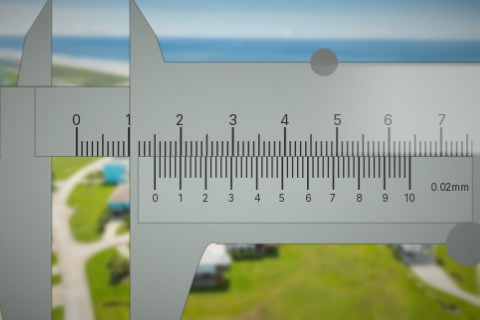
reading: value=15.0 unit=mm
